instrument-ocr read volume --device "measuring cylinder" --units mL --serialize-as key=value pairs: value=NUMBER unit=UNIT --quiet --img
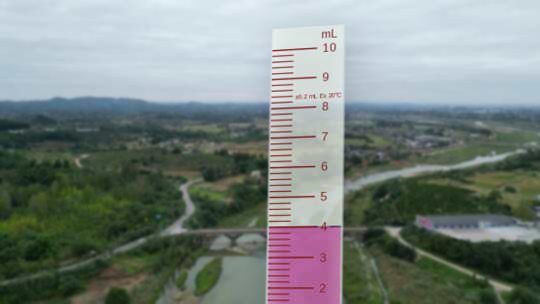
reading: value=4 unit=mL
